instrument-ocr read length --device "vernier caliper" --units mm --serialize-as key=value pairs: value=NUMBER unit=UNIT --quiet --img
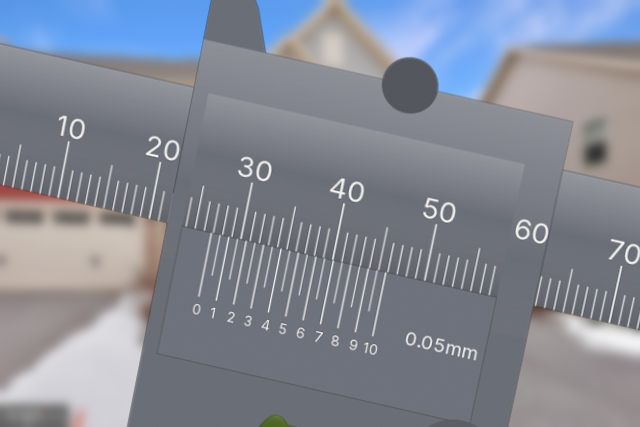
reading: value=26.8 unit=mm
